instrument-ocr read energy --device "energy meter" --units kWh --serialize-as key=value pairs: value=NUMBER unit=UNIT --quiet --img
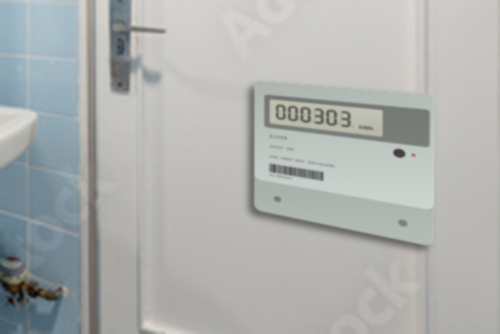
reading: value=303 unit=kWh
